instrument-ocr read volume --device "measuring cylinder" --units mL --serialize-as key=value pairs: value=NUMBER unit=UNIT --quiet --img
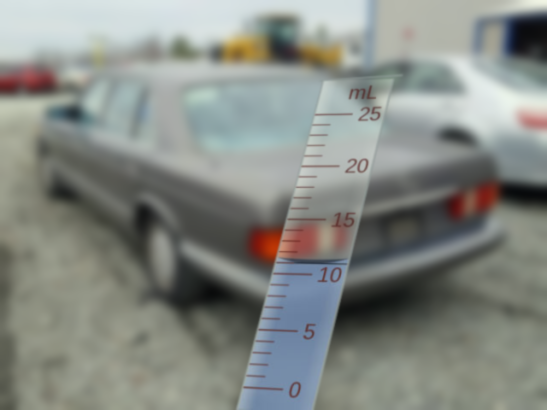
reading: value=11 unit=mL
